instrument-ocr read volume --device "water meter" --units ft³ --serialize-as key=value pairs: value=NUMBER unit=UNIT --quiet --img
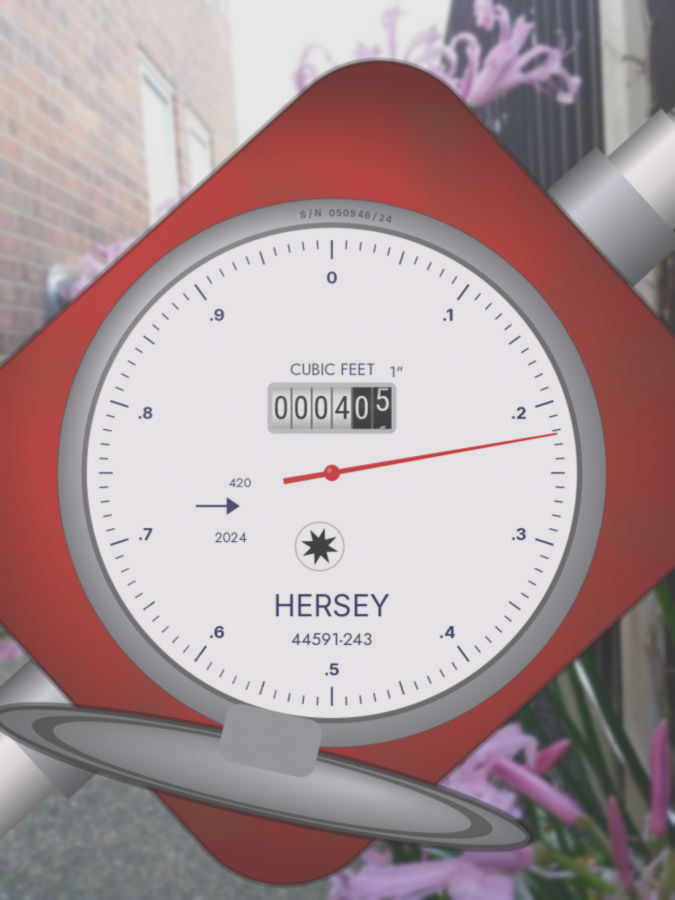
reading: value=405.22 unit=ft³
